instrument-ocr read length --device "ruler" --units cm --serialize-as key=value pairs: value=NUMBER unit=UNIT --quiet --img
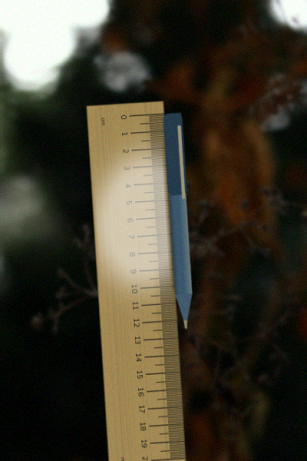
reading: value=12.5 unit=cm
